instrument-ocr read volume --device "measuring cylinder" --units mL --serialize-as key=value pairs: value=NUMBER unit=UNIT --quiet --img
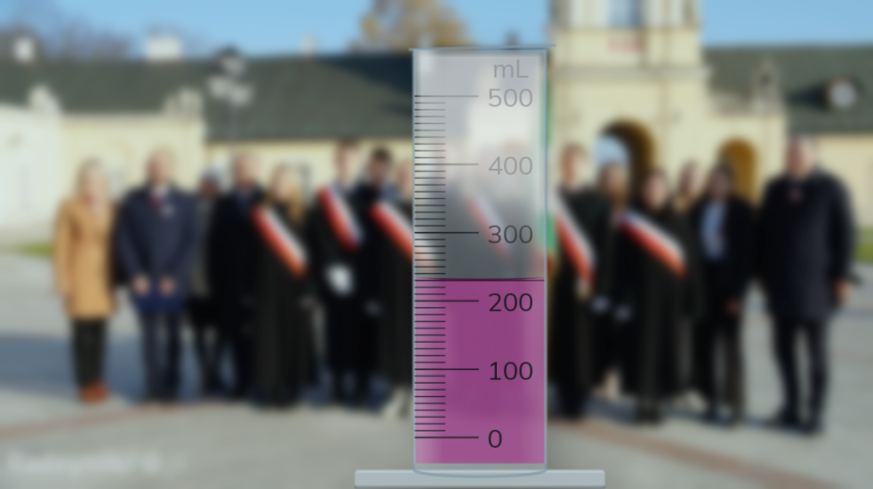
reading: value=230 unit=mL
